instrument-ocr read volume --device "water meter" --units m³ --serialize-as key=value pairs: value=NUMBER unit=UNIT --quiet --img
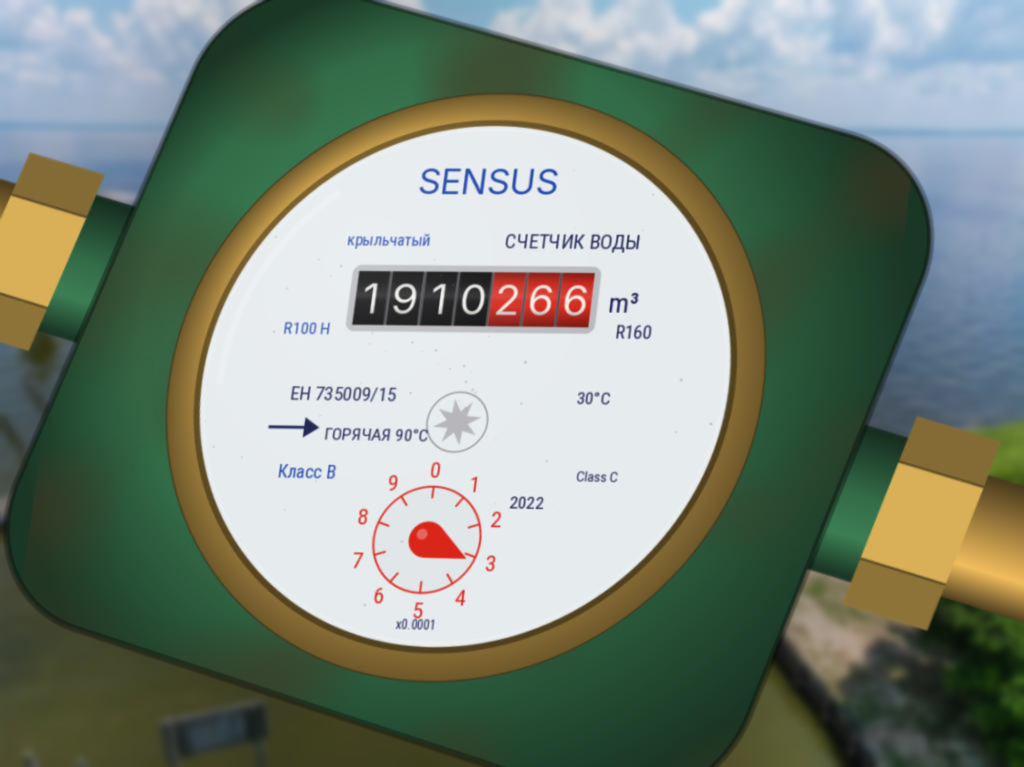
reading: value=1910.2663 unit=m³
